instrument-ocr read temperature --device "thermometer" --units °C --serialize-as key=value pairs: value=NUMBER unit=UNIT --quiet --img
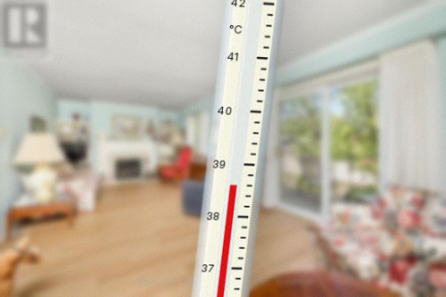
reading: value=38.6 unit=°C
